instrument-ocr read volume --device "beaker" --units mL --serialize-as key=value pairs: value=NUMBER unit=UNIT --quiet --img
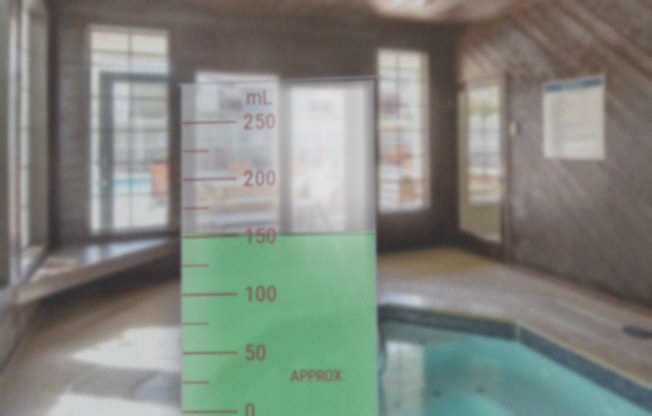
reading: value=150 unit=mL
